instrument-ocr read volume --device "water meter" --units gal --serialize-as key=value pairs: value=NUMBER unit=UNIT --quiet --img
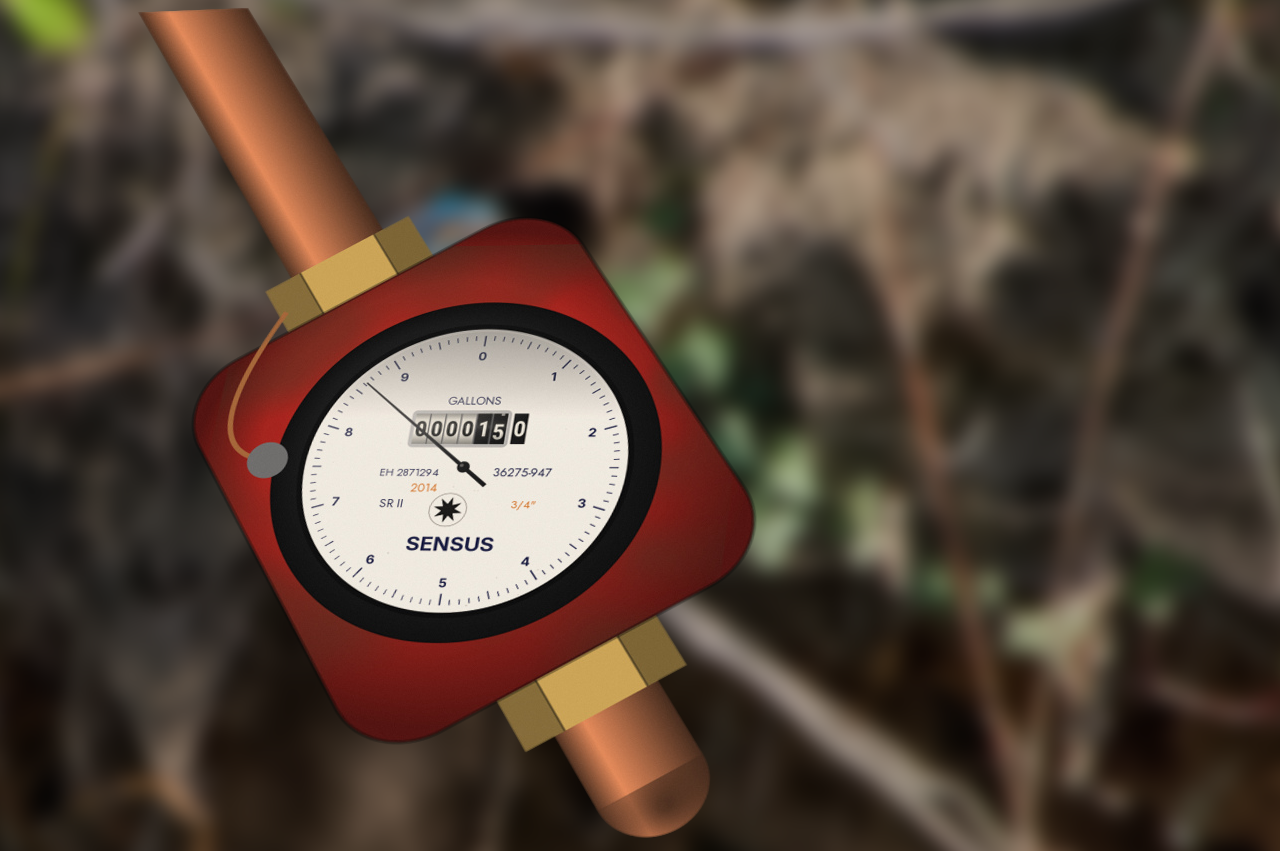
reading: value=148.6 unit=gal
